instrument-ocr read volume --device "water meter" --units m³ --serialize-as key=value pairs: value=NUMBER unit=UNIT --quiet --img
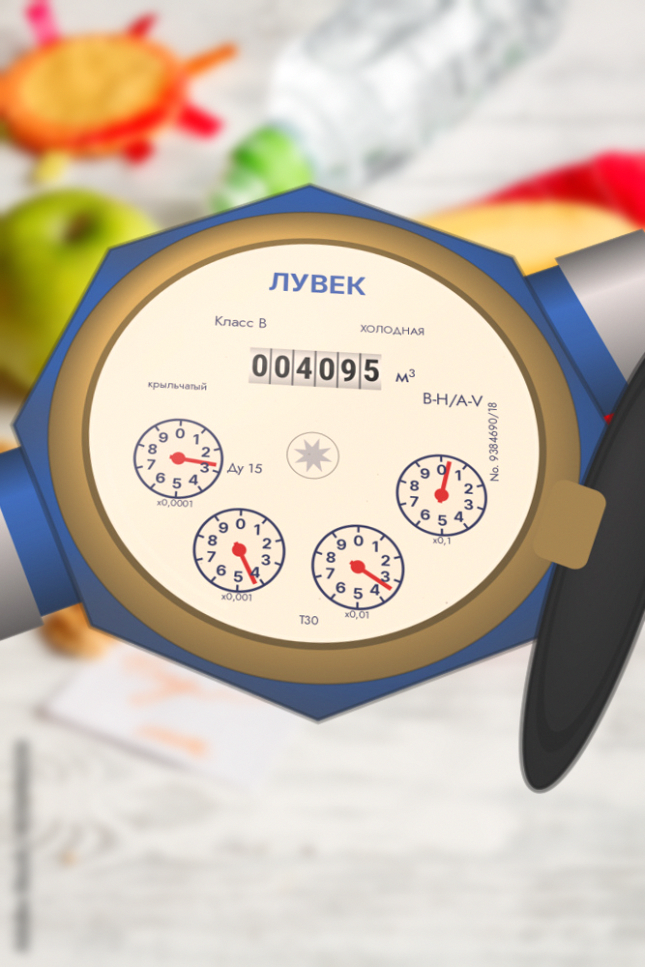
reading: value=4095.0342 unit=m³
